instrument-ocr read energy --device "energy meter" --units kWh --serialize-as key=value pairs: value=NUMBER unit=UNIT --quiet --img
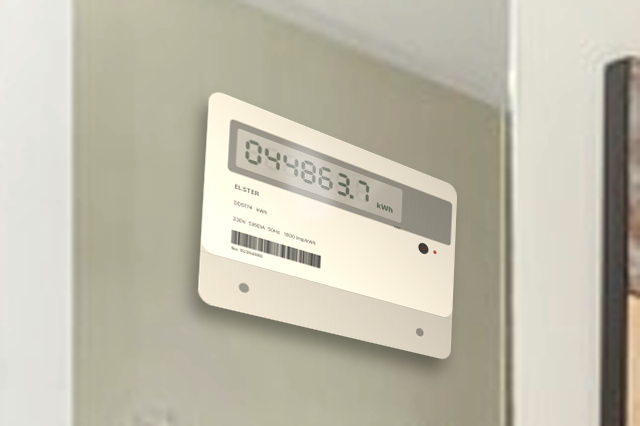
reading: value=44863.7 unit=kWh
